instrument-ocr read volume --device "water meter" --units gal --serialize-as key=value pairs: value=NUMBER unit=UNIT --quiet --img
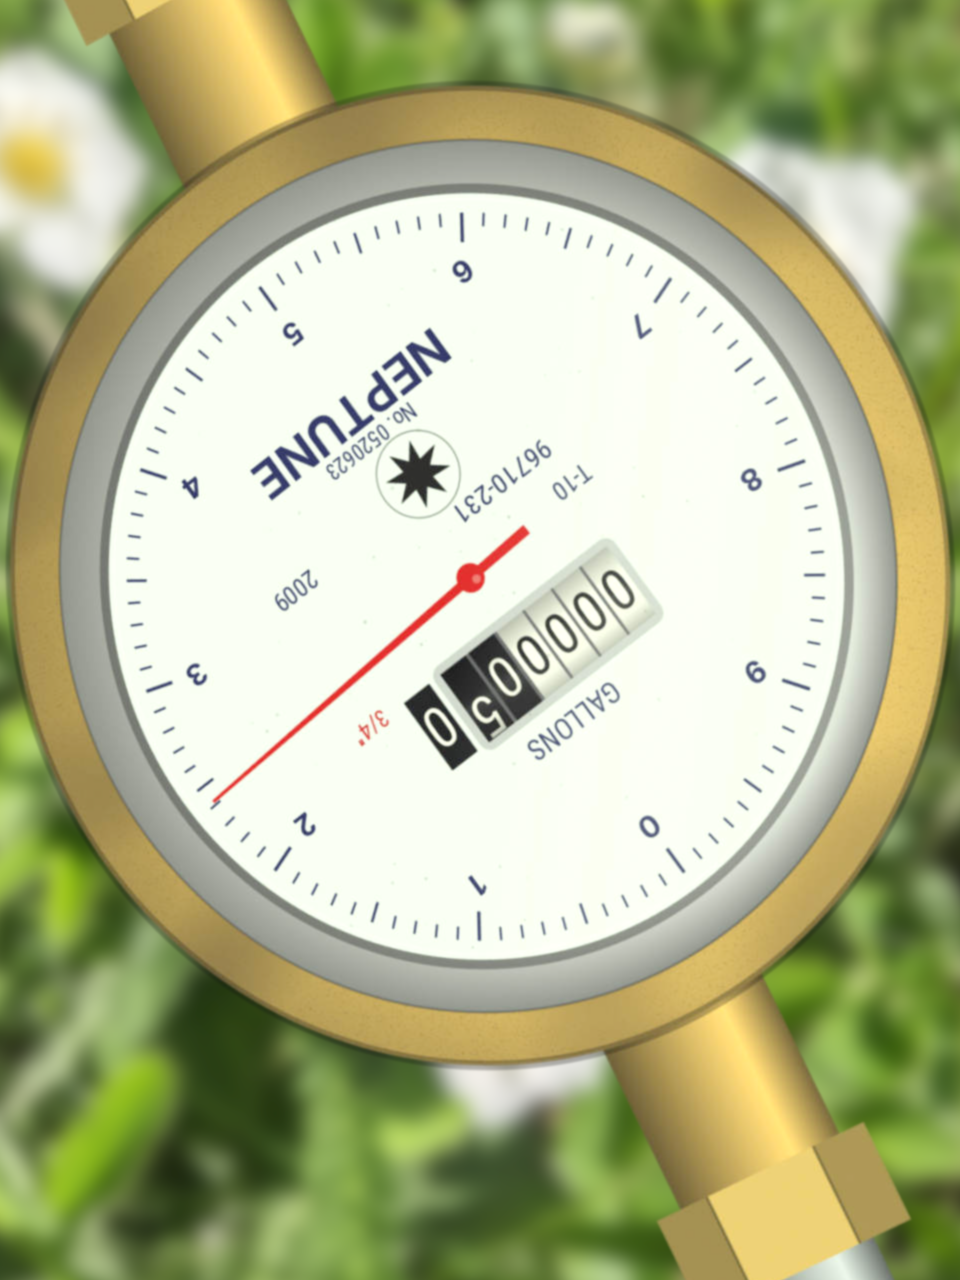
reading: value=52.4 unit=gal
